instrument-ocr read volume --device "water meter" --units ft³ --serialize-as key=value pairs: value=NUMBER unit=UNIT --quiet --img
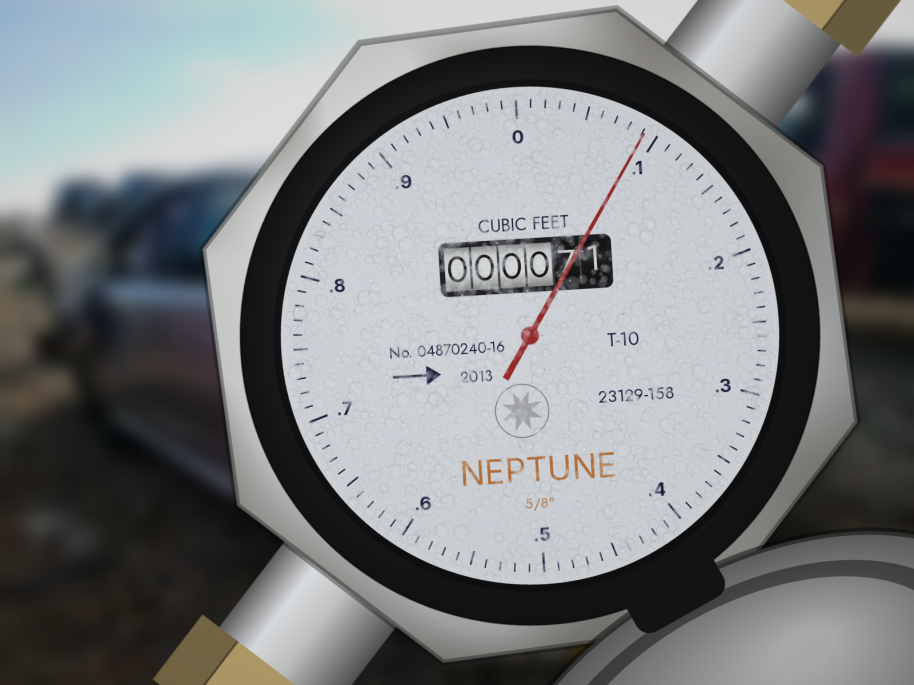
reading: value=71.09 unit=ft³
